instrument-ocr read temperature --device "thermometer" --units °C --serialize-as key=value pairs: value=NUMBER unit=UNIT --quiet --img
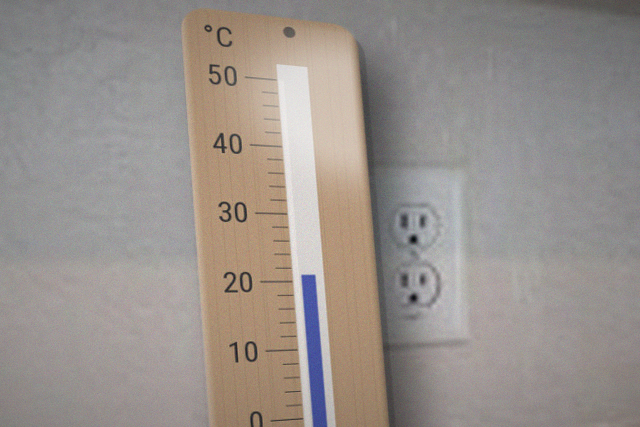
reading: value=21 unit=°C
